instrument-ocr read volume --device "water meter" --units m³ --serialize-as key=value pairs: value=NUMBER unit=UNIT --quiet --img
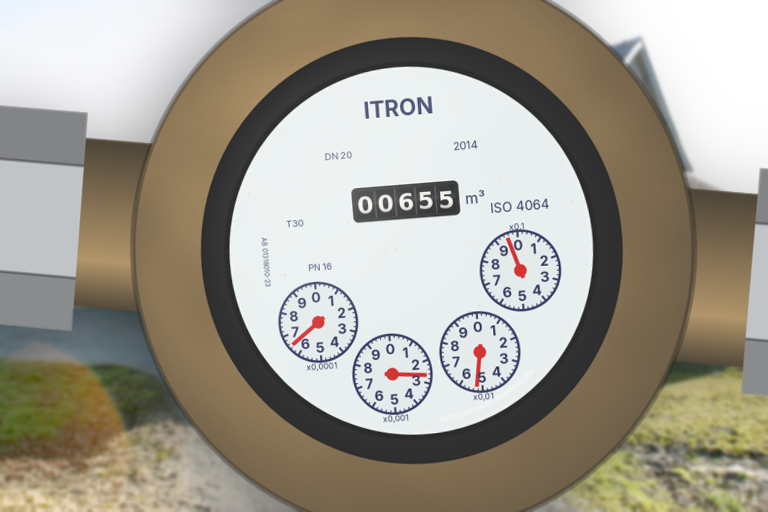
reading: value=654.9526 unit=m³
